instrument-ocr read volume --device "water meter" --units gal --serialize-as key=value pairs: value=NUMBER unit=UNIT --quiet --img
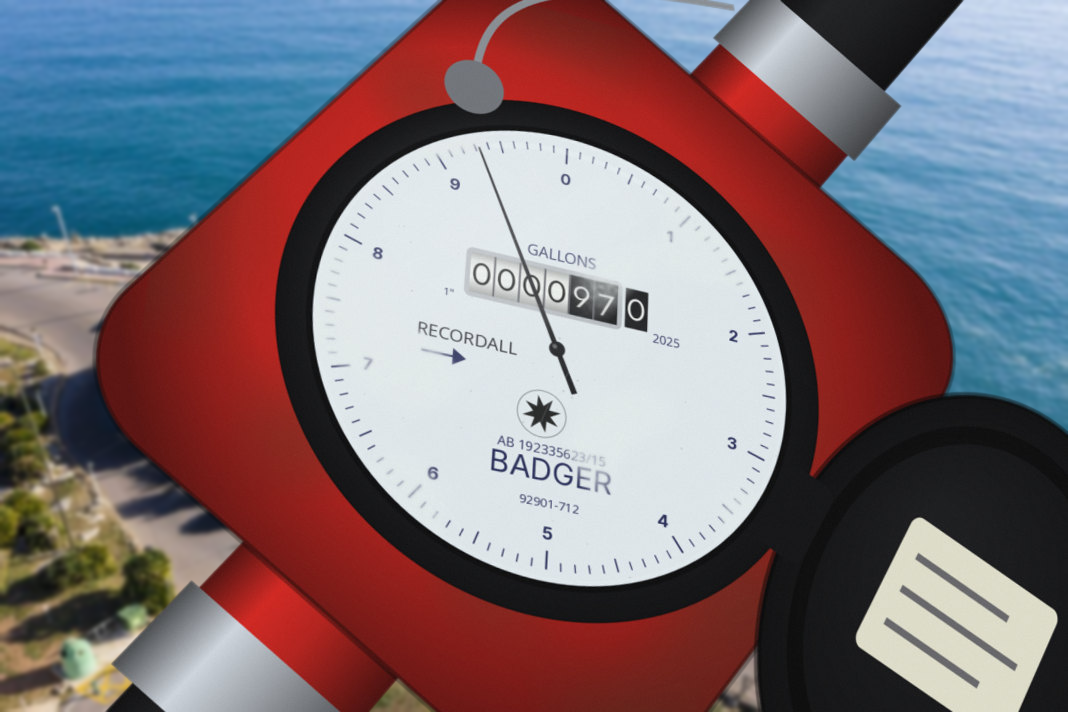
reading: value=969.3 unit=gal
